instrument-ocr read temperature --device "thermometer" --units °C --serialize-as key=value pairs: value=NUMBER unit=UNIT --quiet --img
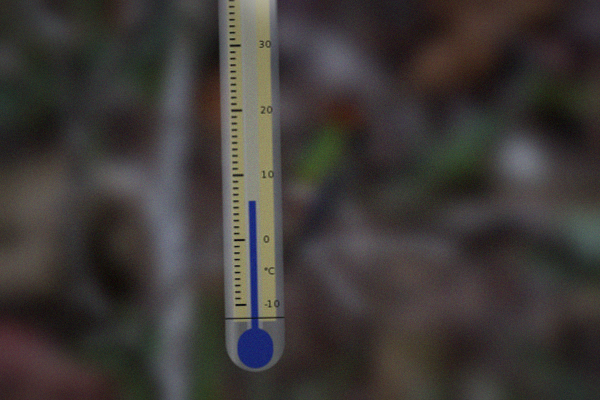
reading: value=6 unit=°C
